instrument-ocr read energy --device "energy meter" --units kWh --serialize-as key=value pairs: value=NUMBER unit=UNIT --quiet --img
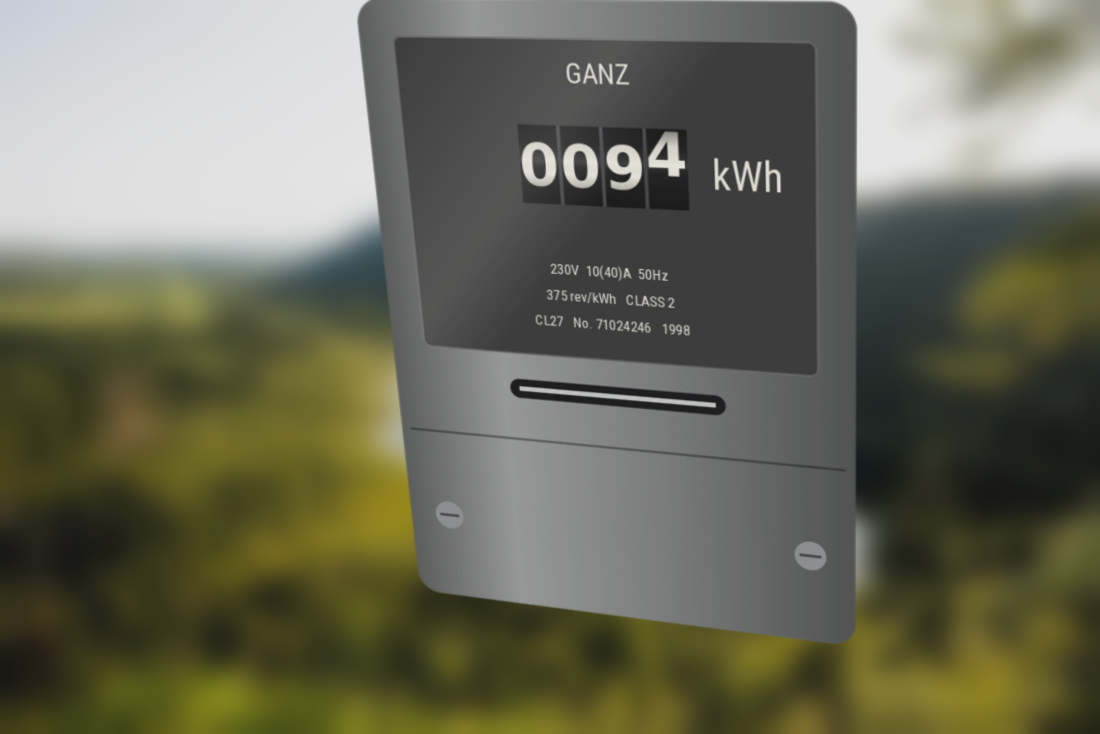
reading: value=94 unit=kWh
